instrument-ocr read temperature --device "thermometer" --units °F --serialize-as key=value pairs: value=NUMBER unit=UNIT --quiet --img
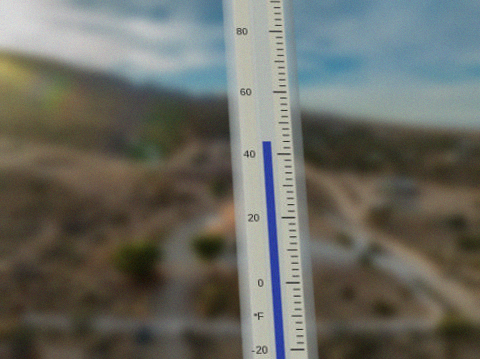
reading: value=44 unit=°F
